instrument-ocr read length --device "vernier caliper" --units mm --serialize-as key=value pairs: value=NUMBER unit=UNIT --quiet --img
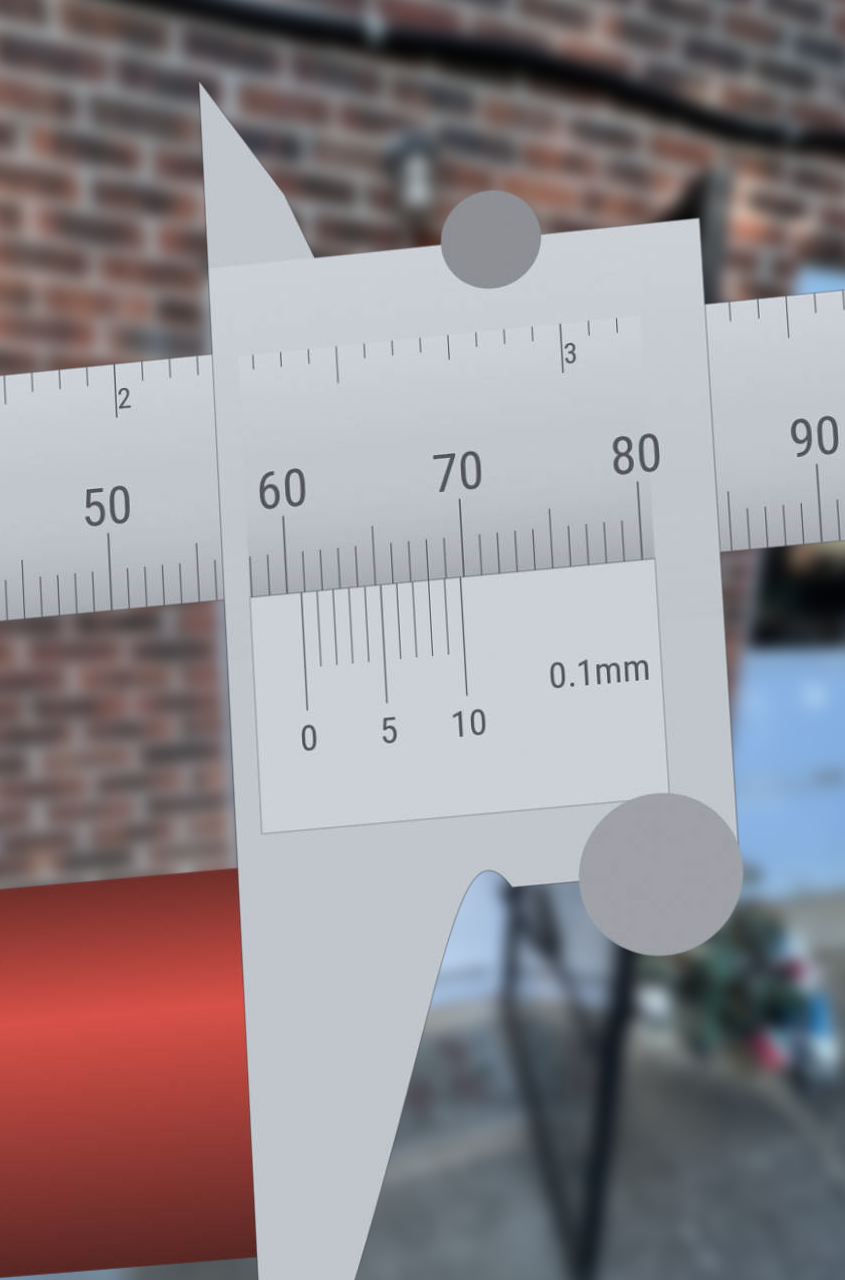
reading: value=60.8 unit=mm
